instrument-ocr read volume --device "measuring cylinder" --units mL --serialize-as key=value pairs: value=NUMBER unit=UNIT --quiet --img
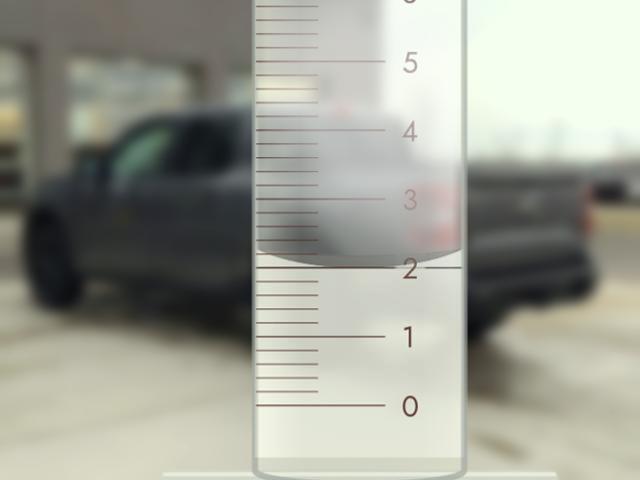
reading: value=2 unit=mL
